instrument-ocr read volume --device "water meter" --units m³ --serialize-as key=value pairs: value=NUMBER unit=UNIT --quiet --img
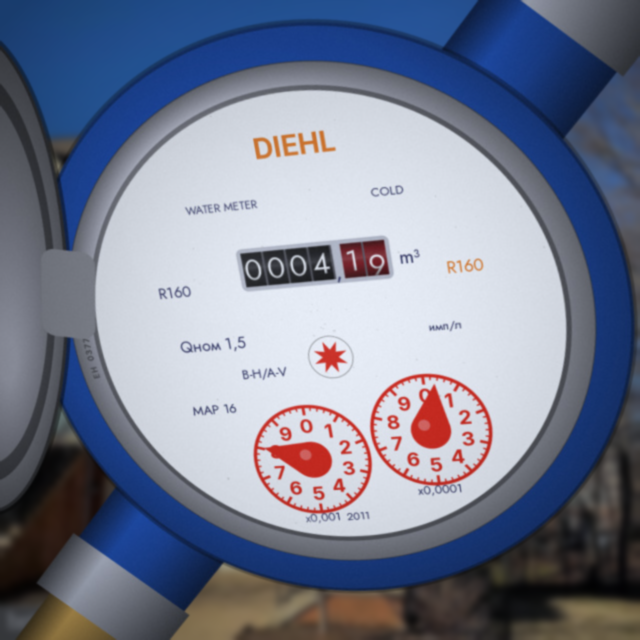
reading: value=4.1880 unit=m³
